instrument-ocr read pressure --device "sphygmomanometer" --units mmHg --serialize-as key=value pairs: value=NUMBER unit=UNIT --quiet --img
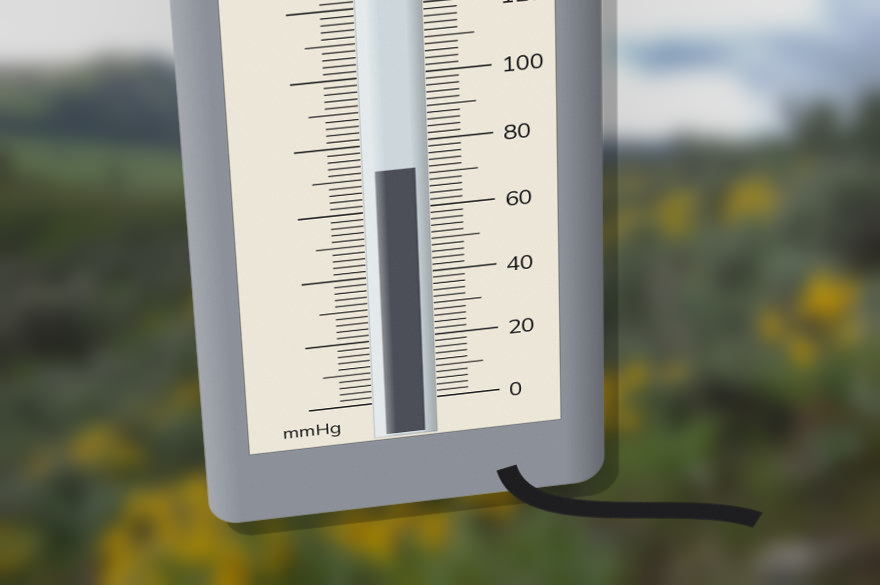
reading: value=72 unit=mmHg
